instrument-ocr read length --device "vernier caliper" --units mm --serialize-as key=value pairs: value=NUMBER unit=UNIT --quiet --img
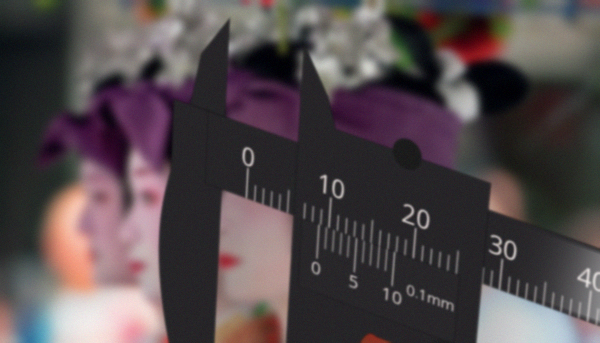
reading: value=8.8 unit=mm
